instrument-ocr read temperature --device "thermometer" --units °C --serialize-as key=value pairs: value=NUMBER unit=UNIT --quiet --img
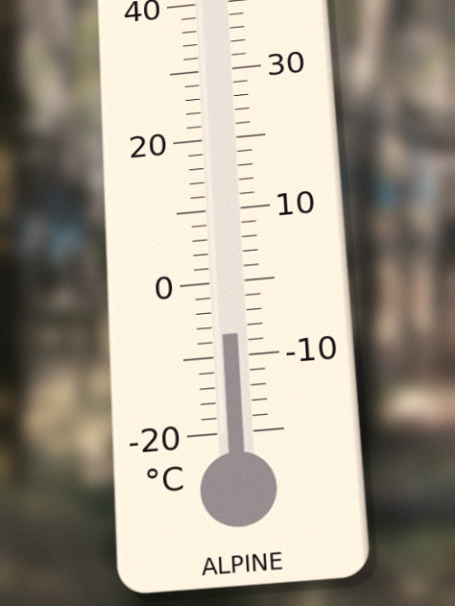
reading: value=-7 unit=°C
